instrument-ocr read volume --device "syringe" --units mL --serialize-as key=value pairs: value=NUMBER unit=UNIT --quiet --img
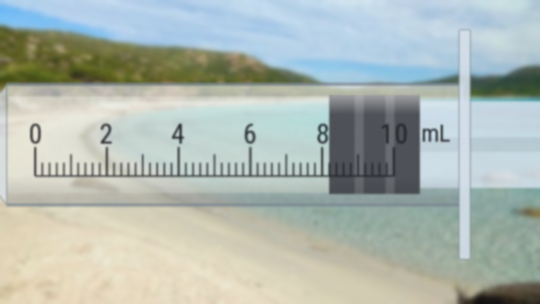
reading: value=8.2 unit=mL
